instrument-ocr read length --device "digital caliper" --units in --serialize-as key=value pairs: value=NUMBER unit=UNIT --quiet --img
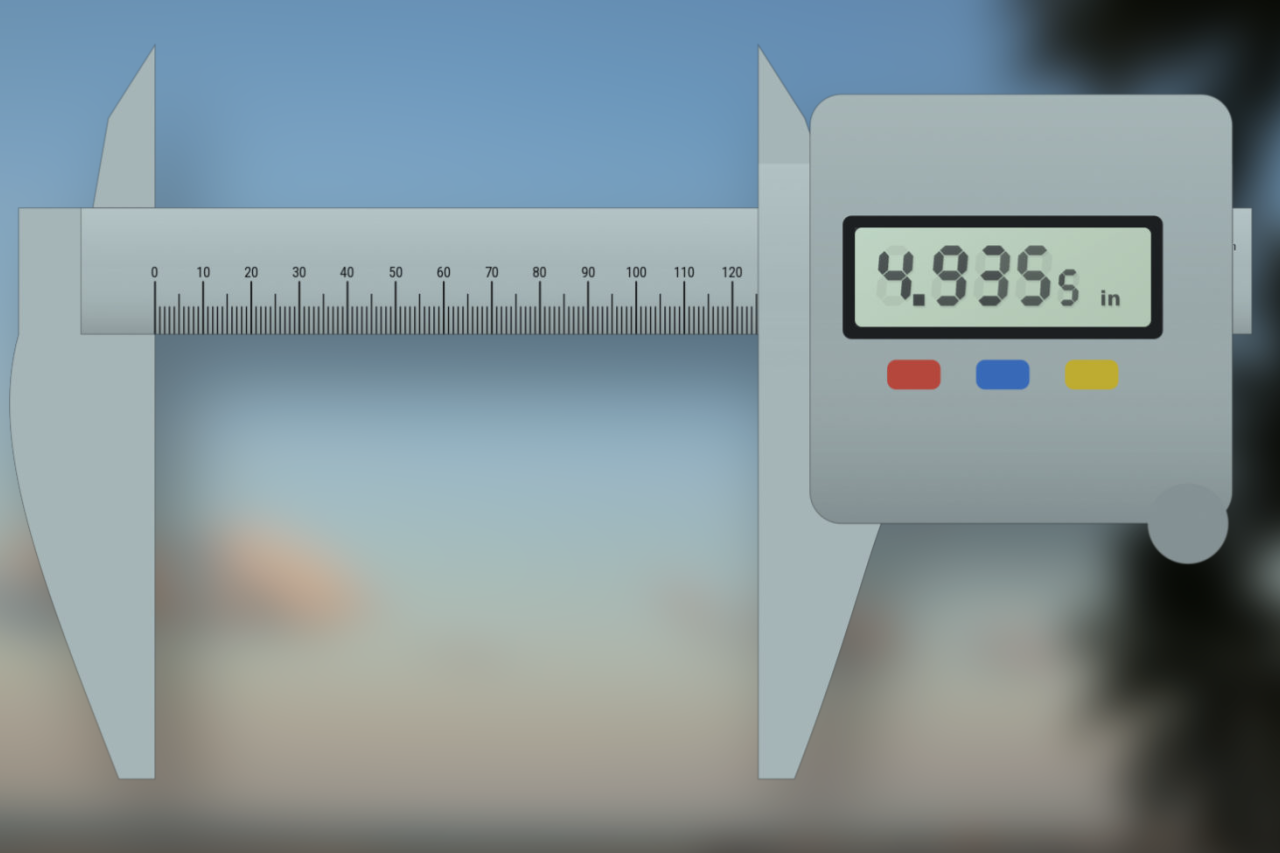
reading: value=4.9355 unit=in
